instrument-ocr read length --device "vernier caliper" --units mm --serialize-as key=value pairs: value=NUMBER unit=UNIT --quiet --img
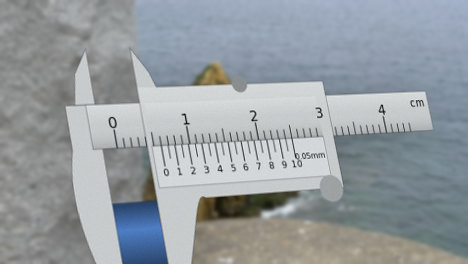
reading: value=6.0 unit=mm
